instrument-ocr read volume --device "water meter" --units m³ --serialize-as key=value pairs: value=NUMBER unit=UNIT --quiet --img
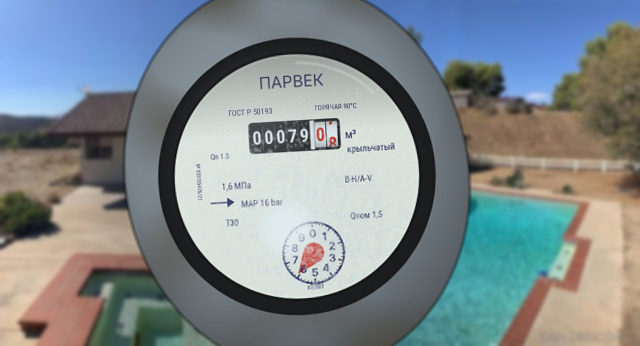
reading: value=79.076 unit=m³
